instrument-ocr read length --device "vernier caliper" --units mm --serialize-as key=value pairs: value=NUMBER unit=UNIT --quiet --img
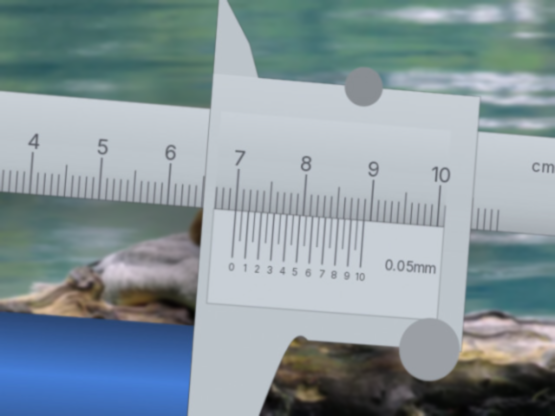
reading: value=70.0 unit=mm
